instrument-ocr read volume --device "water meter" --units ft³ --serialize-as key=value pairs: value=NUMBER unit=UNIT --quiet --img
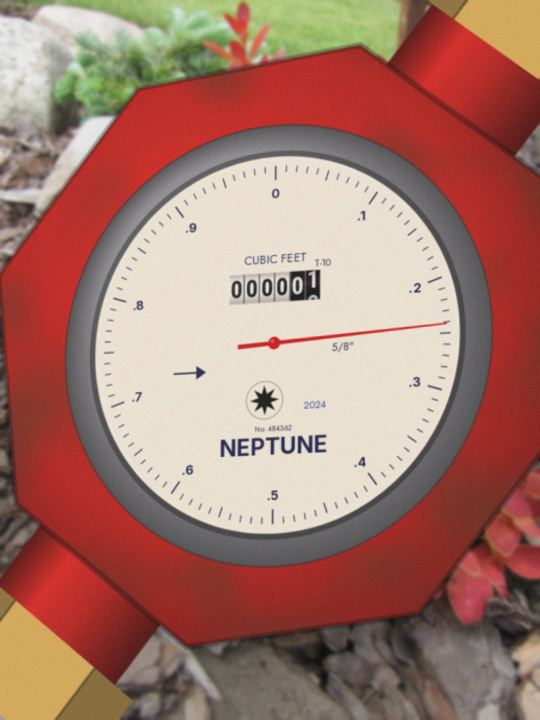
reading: value=1.24 unit=ft³
